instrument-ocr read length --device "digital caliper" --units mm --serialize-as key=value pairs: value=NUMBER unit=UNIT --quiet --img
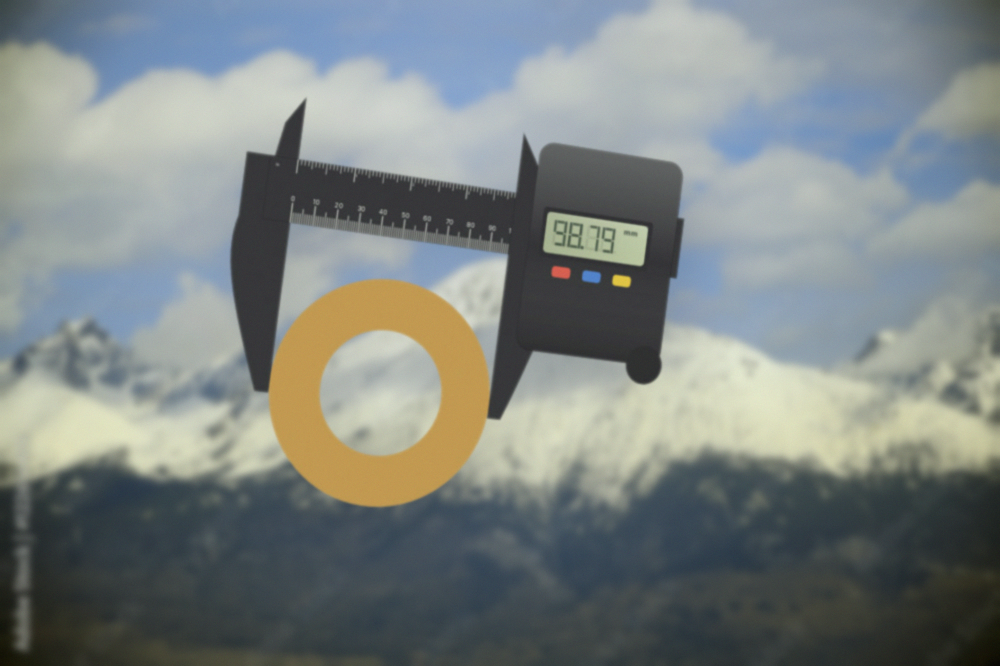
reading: value=98.79 unit=mm
